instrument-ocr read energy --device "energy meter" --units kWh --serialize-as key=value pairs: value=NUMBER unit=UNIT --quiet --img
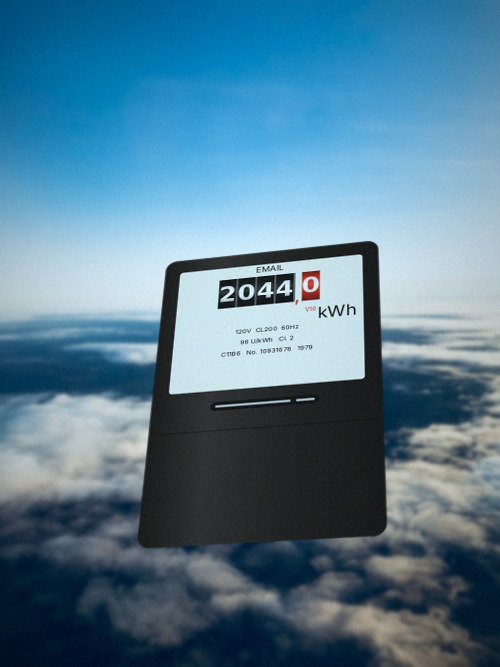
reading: value=2044.0 unit=kWh
